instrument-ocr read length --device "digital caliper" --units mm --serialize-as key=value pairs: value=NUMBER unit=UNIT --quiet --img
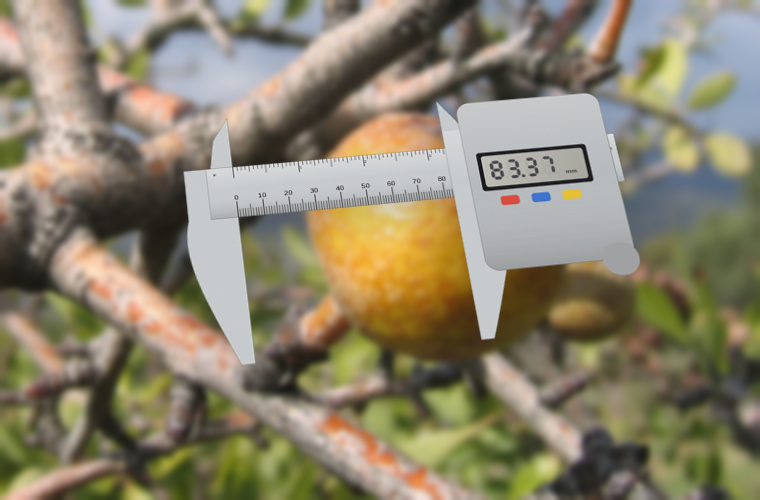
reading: value=83.37 unit=mm
